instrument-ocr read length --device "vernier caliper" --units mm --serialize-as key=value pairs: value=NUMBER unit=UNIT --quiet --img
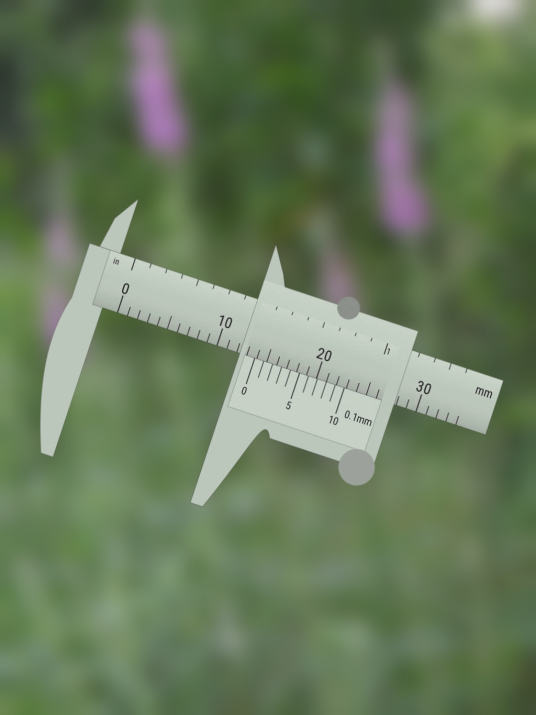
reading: value=13.8 unit=mm
